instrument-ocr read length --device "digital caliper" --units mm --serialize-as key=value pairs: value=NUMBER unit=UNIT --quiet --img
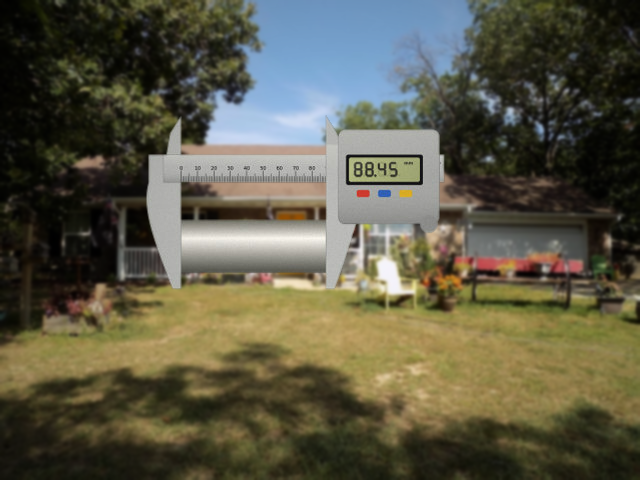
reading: value=88.45 unit=mm
